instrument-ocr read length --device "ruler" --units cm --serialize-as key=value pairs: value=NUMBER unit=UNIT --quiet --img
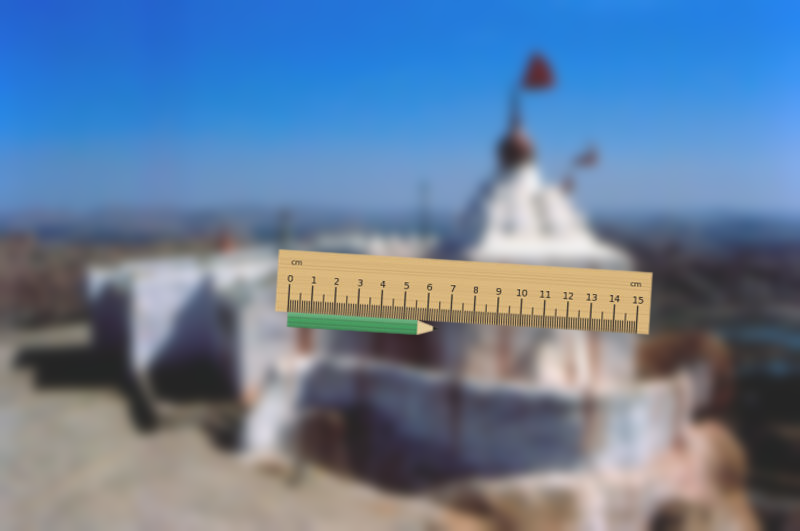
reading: value=6.5 unit=cm
